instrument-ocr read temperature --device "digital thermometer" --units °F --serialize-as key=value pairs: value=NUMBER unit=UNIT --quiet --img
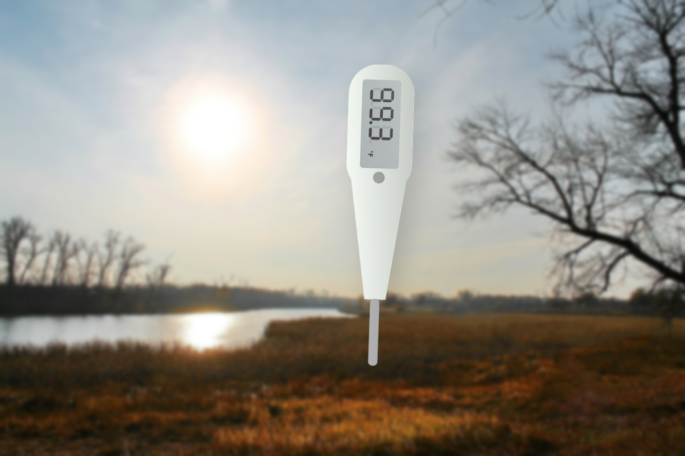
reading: value=99.3 unit=°F
